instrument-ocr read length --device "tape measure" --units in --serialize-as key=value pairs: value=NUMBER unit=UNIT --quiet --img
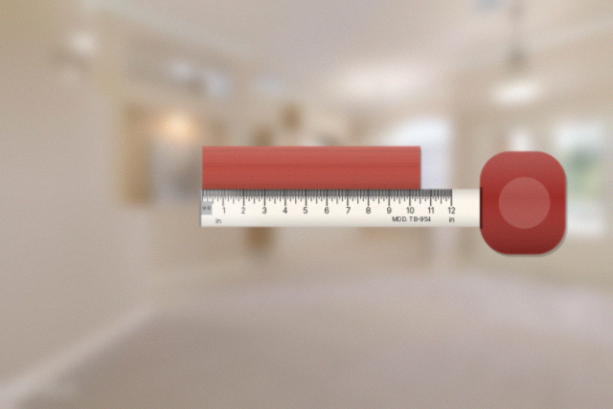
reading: value=10.5 unit=in
